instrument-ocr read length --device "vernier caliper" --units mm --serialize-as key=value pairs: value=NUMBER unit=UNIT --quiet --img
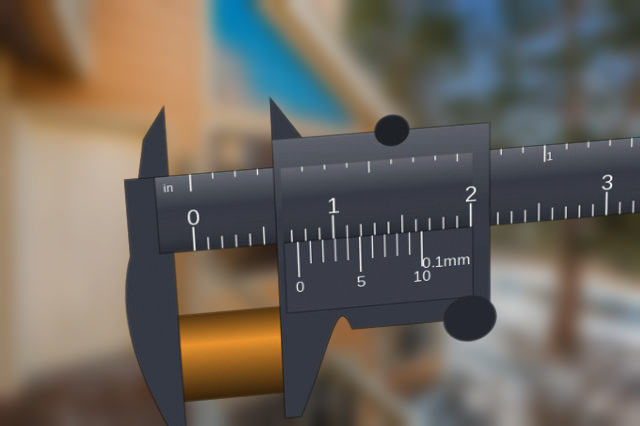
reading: value=7.4 unit=mm
